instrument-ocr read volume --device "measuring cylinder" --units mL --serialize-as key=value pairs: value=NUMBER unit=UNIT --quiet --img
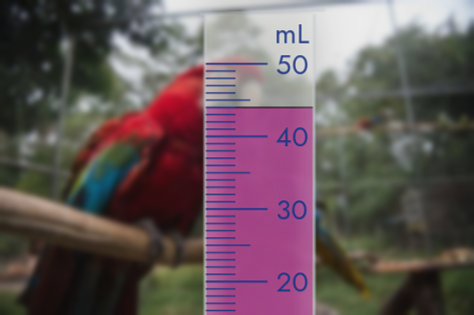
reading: value=44 unit=mL
